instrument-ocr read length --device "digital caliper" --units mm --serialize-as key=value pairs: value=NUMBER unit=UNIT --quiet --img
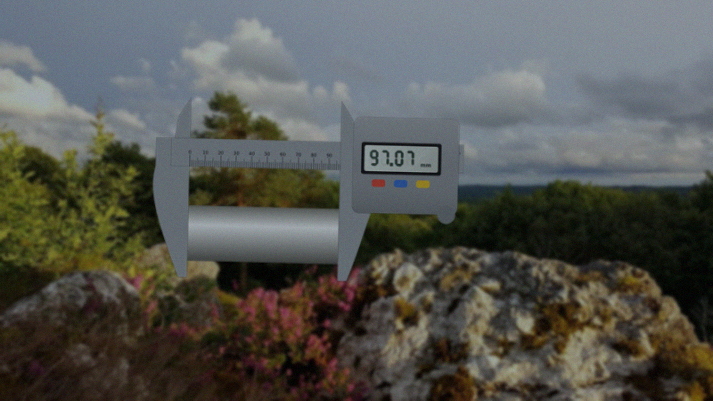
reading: value=97.07 unit=mm
